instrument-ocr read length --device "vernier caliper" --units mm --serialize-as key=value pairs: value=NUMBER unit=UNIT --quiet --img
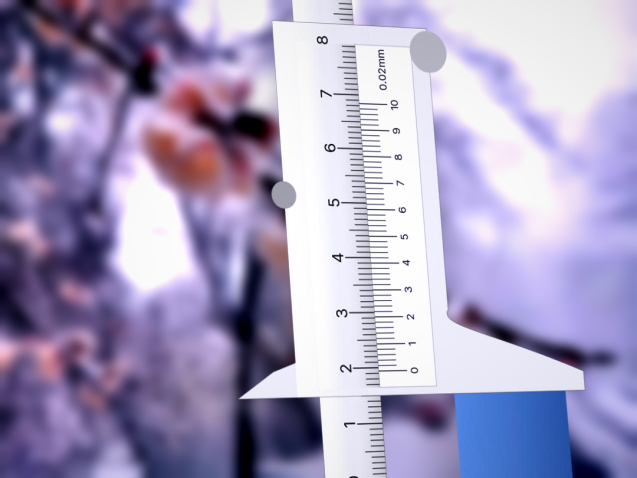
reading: value=19.4 unit=mm
